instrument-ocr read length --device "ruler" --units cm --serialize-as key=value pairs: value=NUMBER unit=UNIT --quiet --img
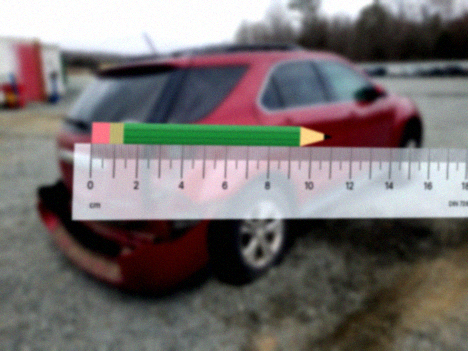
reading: value=11 unit=cm
